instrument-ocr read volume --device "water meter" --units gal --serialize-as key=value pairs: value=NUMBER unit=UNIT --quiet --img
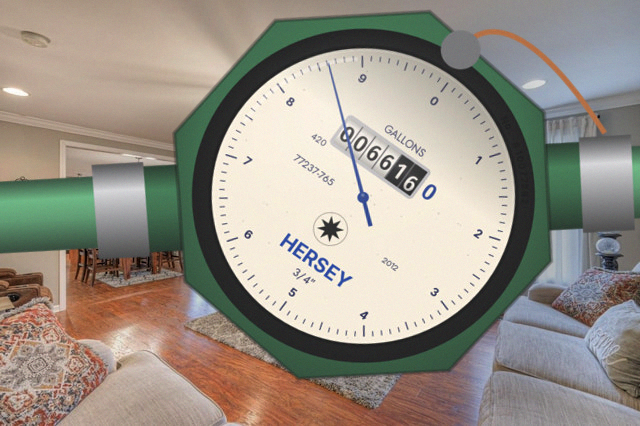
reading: value=66158.6 unit=gal
